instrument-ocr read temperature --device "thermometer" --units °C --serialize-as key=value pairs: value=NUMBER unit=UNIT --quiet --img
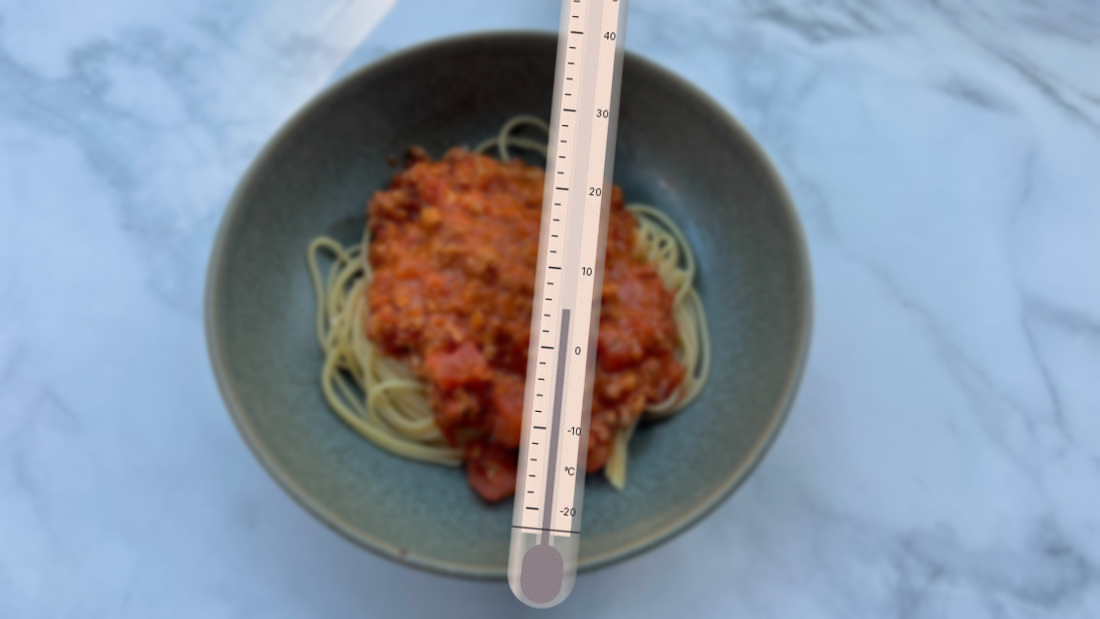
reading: value=5 unit=°C
